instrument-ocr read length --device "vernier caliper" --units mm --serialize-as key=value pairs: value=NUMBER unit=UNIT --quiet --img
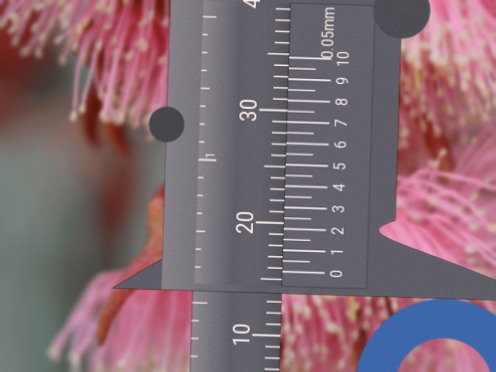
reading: value=15.7 unit=mm
